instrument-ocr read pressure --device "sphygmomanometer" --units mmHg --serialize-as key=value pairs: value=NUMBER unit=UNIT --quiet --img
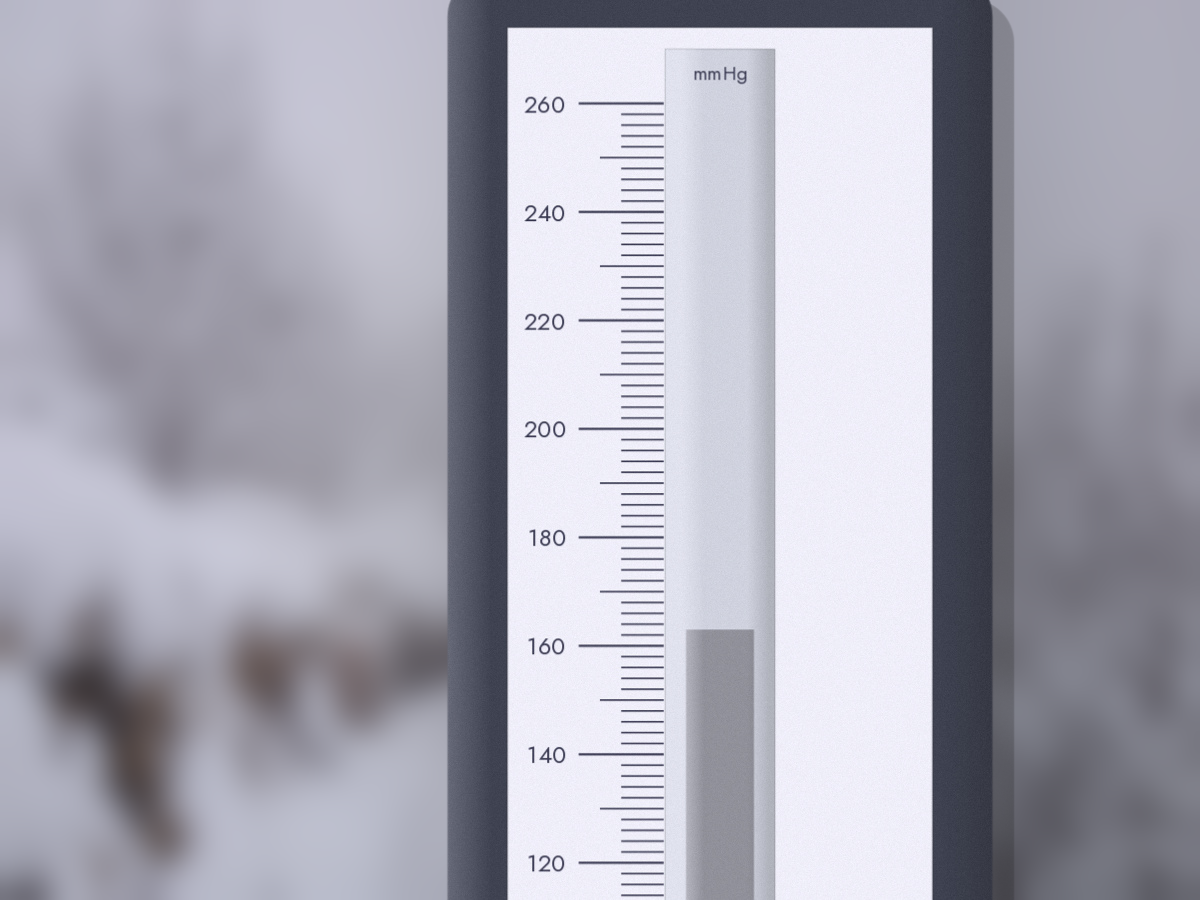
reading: value=163 unit=mmHg
